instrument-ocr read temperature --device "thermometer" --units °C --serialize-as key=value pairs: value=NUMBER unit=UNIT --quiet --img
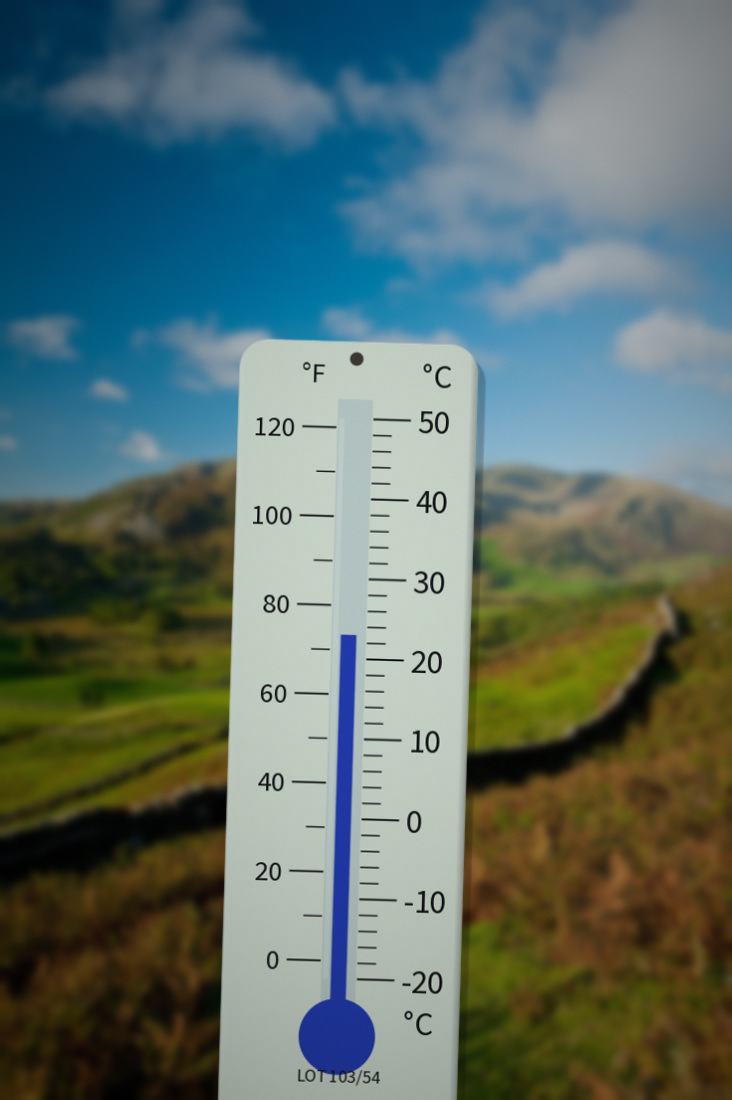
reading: value=23 unit=°C
